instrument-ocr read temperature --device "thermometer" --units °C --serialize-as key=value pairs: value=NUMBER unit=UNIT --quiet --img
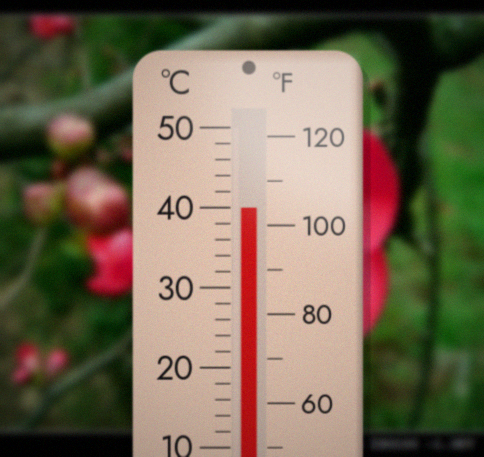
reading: value=40 unit=°C
